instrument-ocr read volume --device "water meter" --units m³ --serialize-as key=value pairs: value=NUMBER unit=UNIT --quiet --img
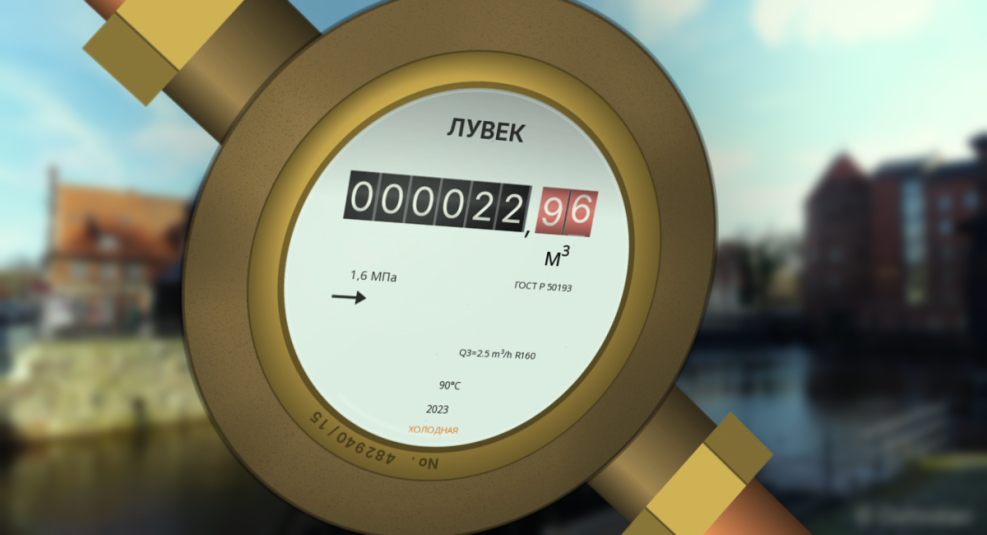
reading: value=22.96 unit=m³
